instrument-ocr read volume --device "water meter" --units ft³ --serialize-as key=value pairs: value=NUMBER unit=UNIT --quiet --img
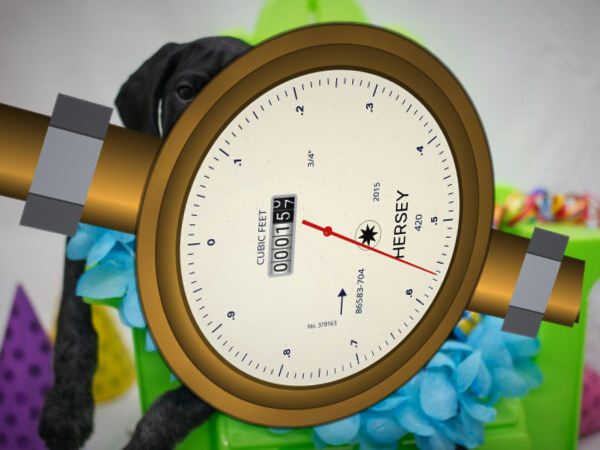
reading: value=156.56 unit=ft³
